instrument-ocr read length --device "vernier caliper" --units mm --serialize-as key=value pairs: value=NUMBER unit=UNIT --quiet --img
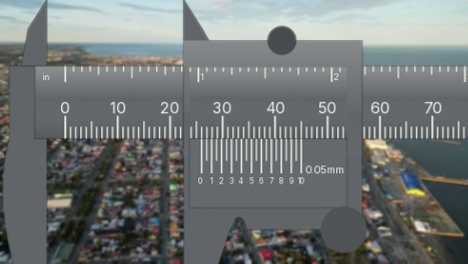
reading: value=26.0 unit=mm
